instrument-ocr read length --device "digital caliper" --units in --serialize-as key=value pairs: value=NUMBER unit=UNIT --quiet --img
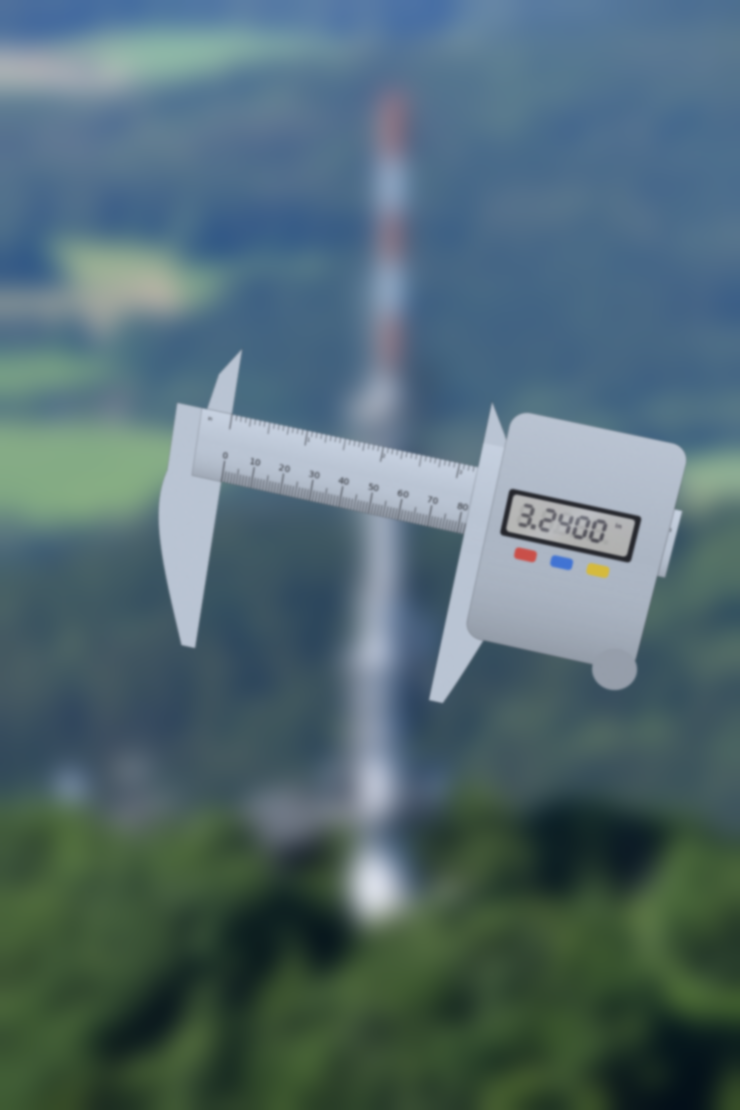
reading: value=3.2400 unit=in
